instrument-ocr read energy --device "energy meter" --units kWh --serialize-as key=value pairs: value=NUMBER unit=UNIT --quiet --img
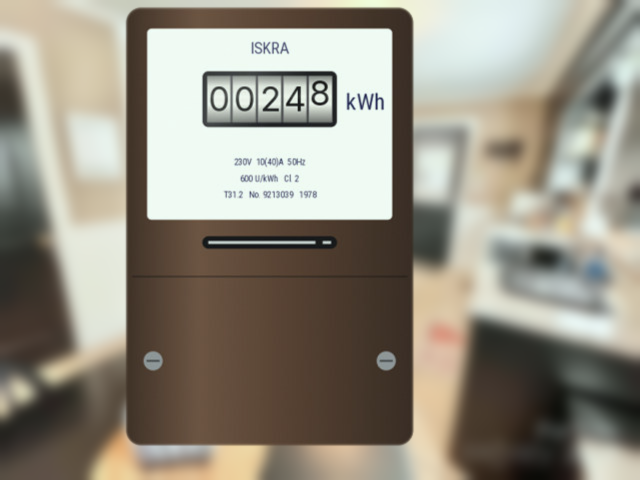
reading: value=248 unit=kWh
